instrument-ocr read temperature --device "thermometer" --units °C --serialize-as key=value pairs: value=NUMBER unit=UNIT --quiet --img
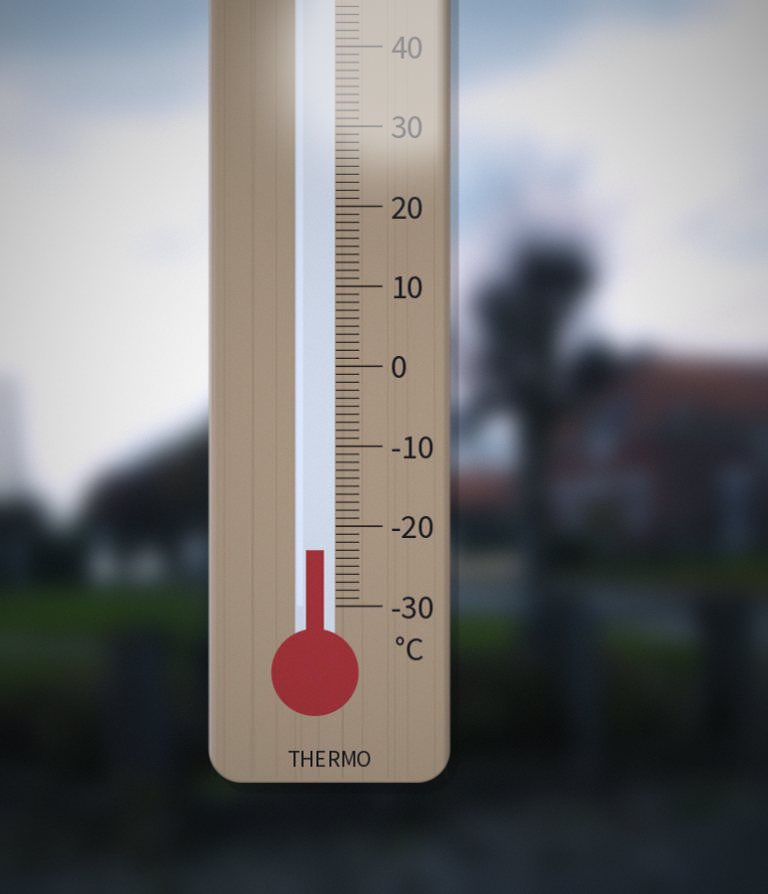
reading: value=-23 unit=°C
